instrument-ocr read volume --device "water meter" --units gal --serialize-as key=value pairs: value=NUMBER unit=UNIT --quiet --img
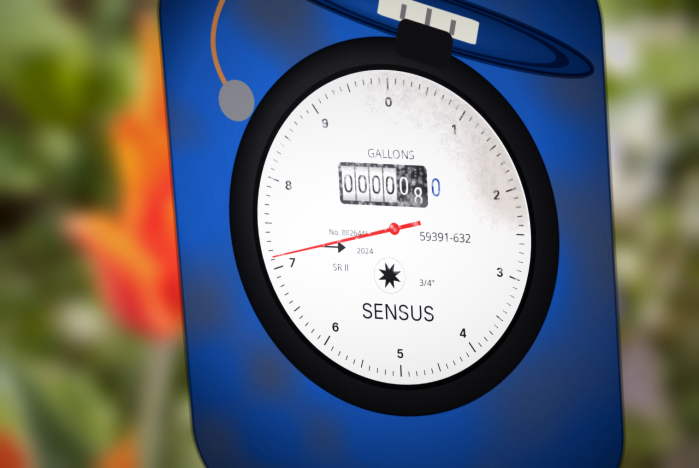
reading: value=77.1 unit=gal
